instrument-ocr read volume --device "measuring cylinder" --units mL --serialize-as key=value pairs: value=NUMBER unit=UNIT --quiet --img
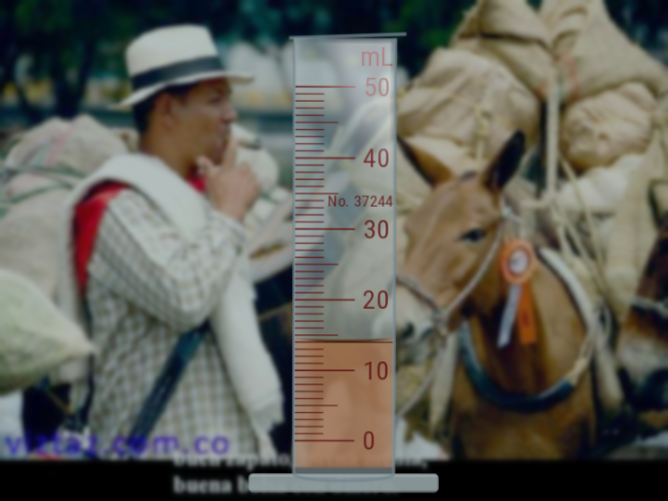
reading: value=14 unit=mL
